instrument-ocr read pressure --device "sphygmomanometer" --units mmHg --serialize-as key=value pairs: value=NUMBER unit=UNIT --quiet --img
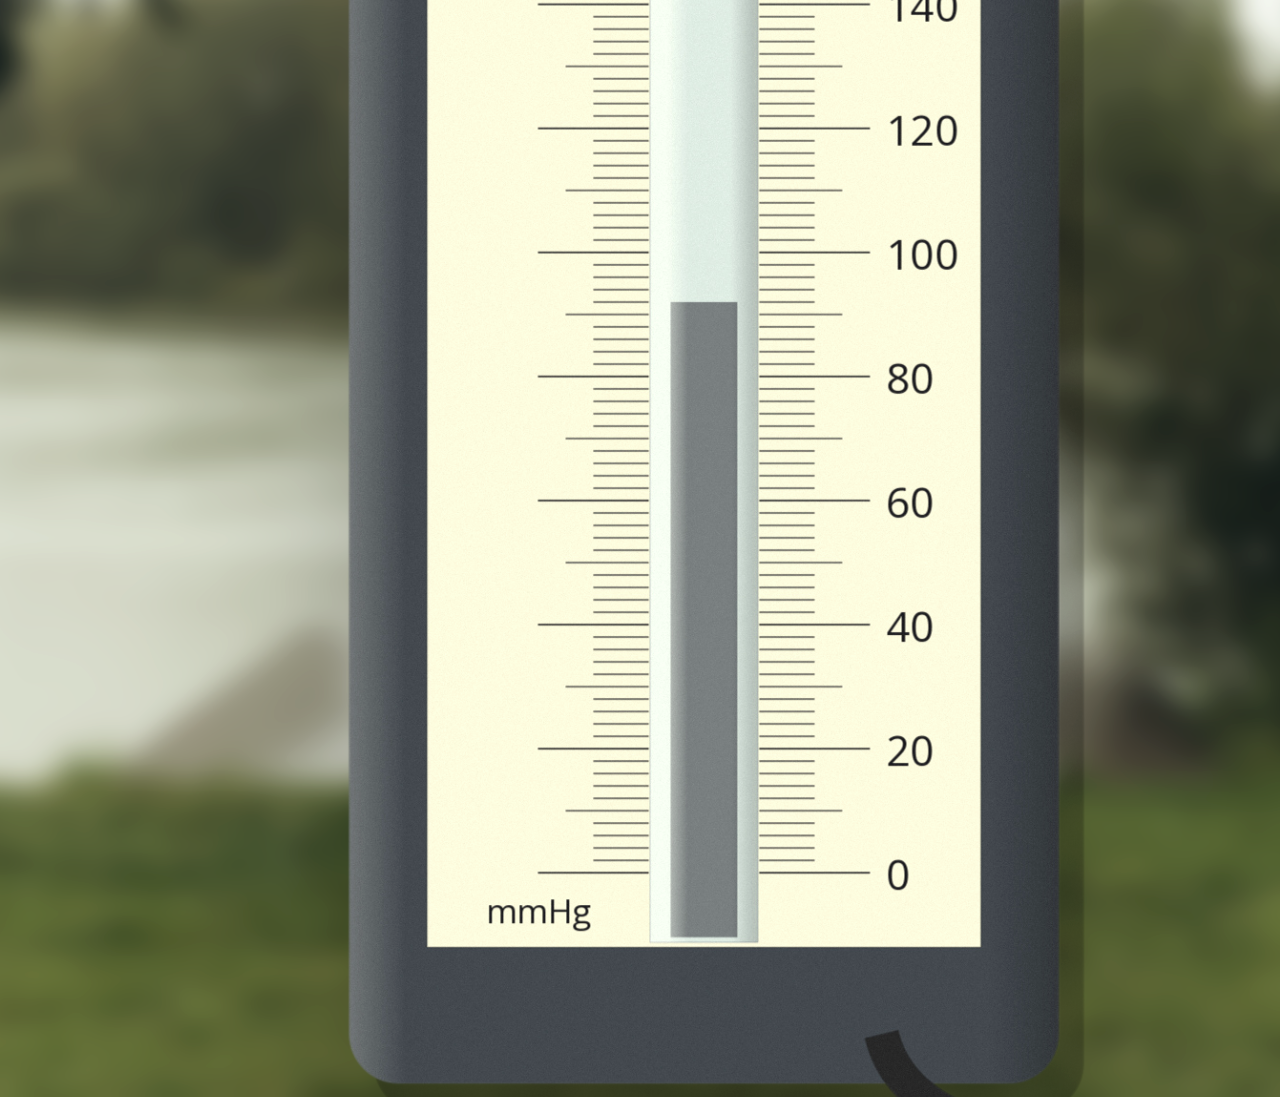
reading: value=92 unit=mmHg
